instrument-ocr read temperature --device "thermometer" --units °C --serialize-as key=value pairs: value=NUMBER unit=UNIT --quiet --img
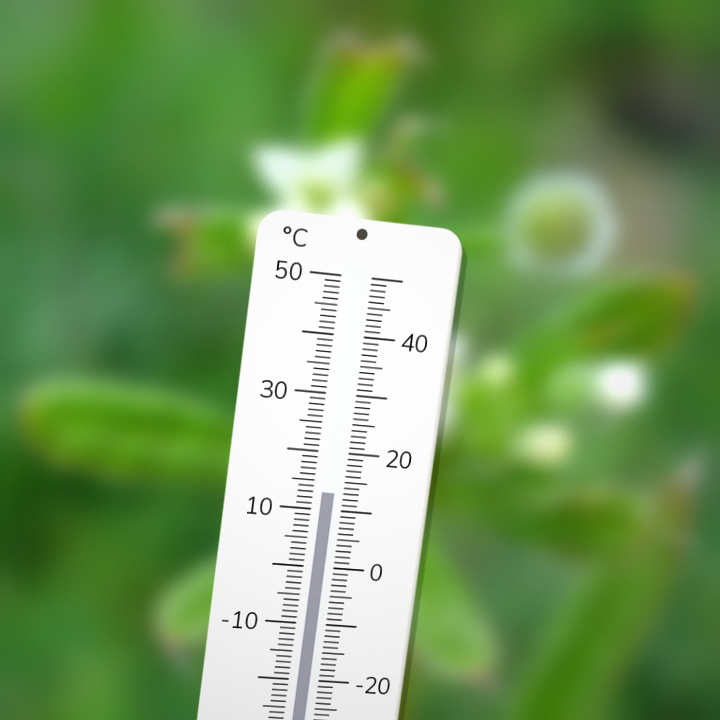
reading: value=13 unit=°C
